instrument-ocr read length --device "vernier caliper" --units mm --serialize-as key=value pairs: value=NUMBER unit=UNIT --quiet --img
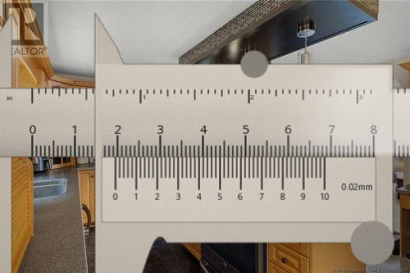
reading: value=19.5 unit=mm
